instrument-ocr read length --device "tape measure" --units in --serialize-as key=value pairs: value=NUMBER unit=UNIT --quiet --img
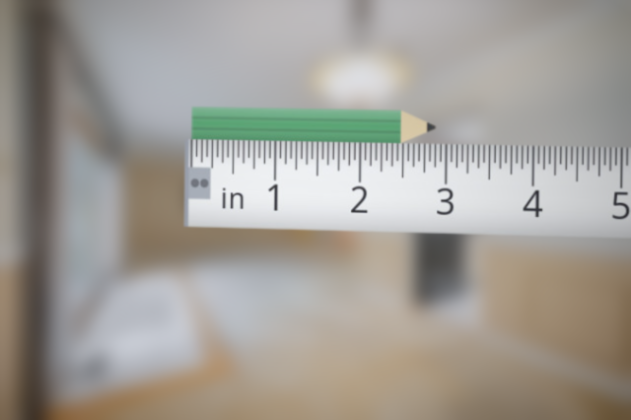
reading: value=2.875 unit=in
